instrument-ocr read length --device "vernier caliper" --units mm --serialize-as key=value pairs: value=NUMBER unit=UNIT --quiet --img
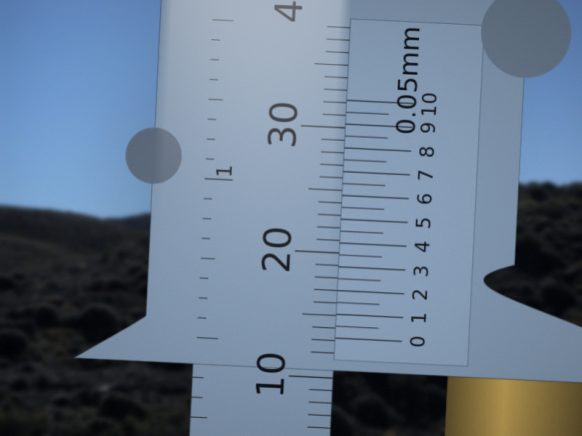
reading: value=13.2 unit=mm
